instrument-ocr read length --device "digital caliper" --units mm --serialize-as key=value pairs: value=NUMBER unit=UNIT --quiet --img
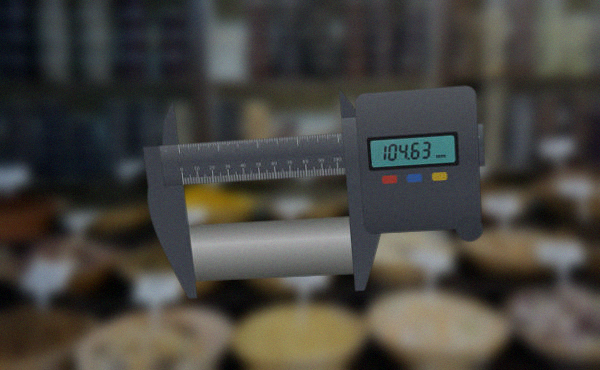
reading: value=104.63 unit=mm
